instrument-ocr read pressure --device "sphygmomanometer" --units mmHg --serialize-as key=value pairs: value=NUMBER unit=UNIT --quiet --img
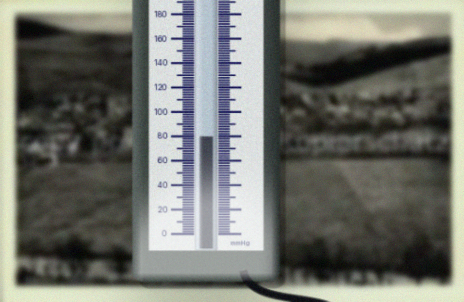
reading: value=80 unit=mmHg
